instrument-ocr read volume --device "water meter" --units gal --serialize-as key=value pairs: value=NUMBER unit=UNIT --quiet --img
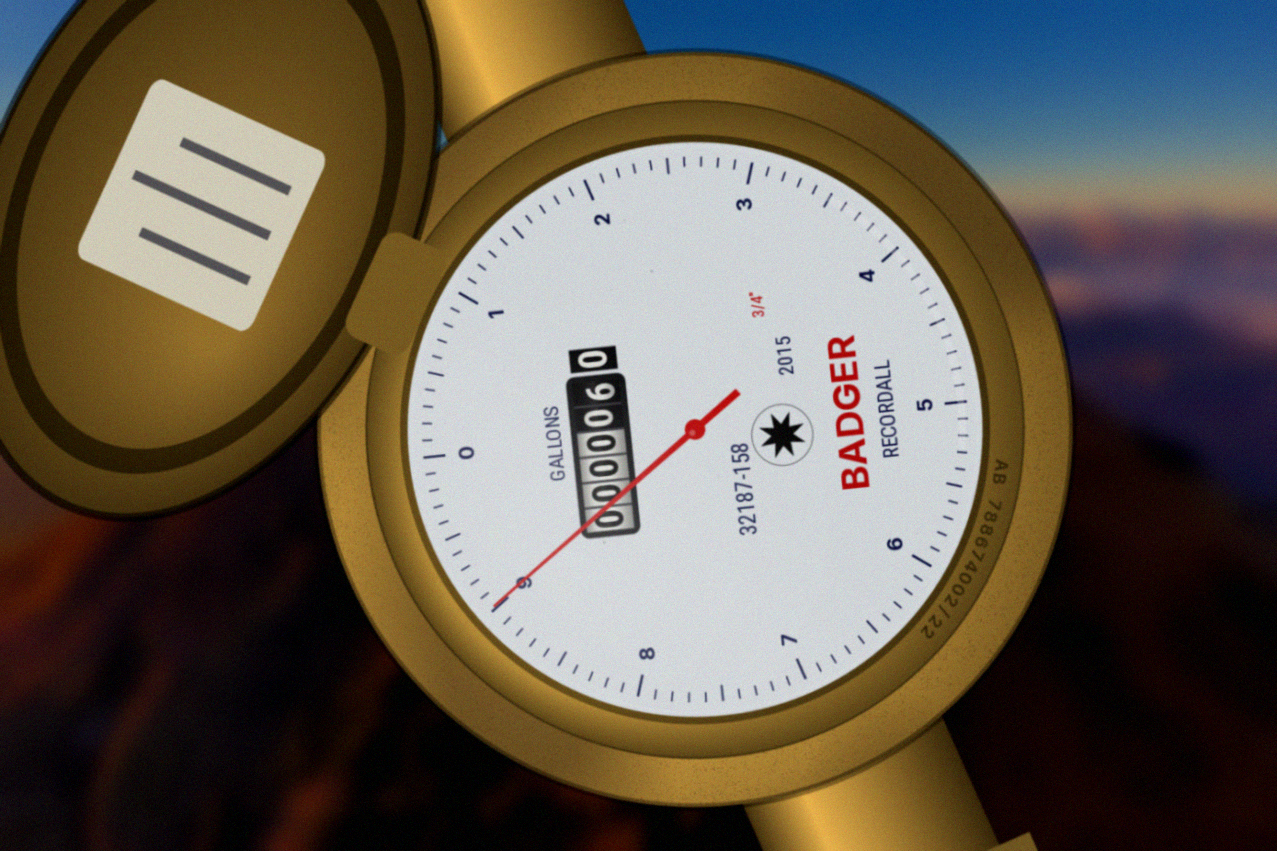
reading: value=59.0 unit=gal
